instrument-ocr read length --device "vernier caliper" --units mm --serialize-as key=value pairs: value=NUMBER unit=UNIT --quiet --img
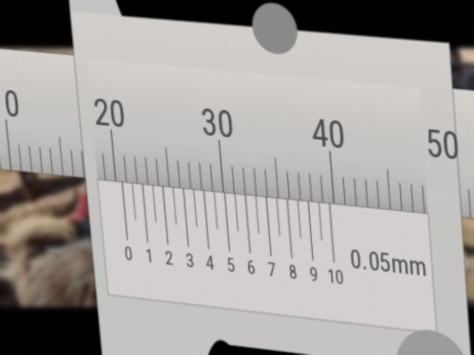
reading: value=20.6 unit=mm
